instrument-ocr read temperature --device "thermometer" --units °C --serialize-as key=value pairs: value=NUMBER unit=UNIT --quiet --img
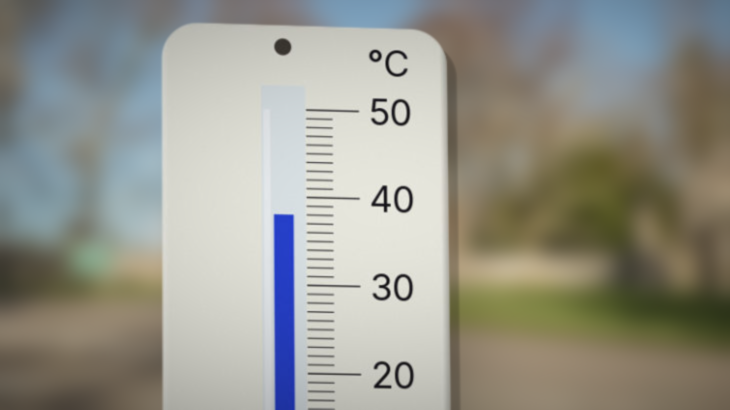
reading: value=38 unit=°C
